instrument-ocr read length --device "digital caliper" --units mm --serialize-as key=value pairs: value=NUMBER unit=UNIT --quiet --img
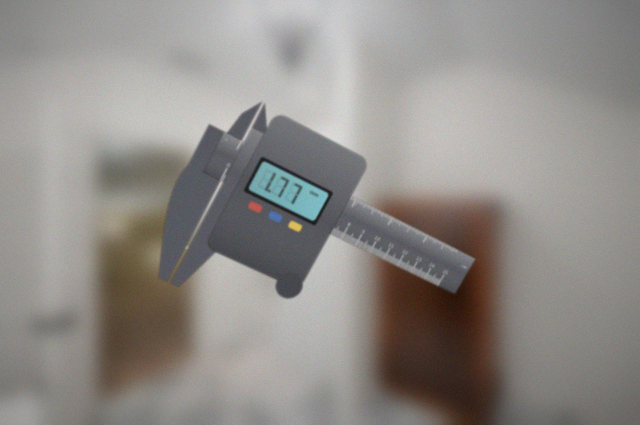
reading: value=1.77 unit=mm
